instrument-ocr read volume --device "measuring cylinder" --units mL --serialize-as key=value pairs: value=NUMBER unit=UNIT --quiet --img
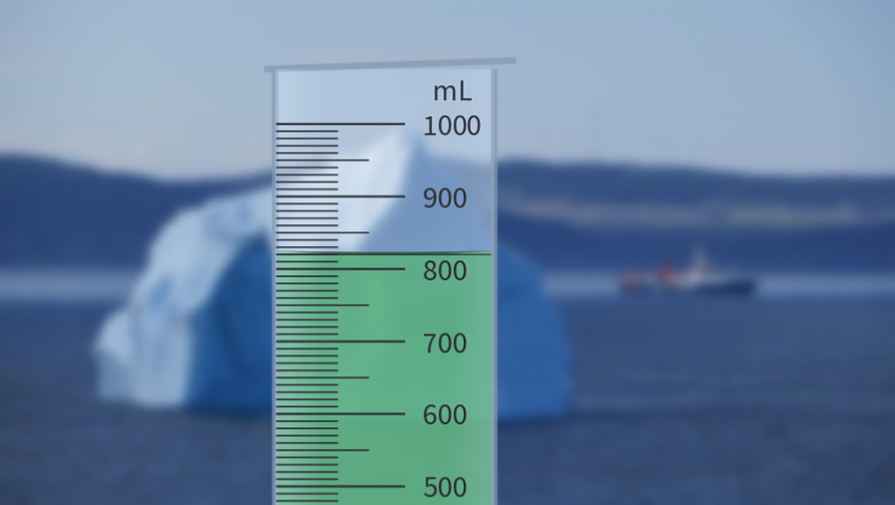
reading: value=820 unit=mL
